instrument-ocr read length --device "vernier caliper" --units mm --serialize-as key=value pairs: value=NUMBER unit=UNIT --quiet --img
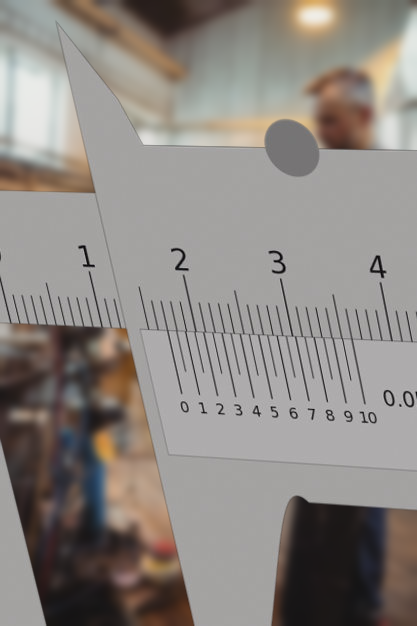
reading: value=17.0 unit=mm
